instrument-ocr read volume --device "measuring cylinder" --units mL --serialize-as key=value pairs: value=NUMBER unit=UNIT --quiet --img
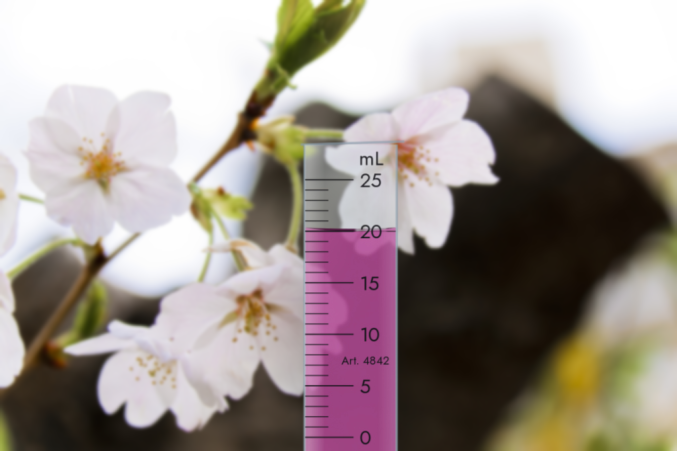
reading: value=20 unit=mL
